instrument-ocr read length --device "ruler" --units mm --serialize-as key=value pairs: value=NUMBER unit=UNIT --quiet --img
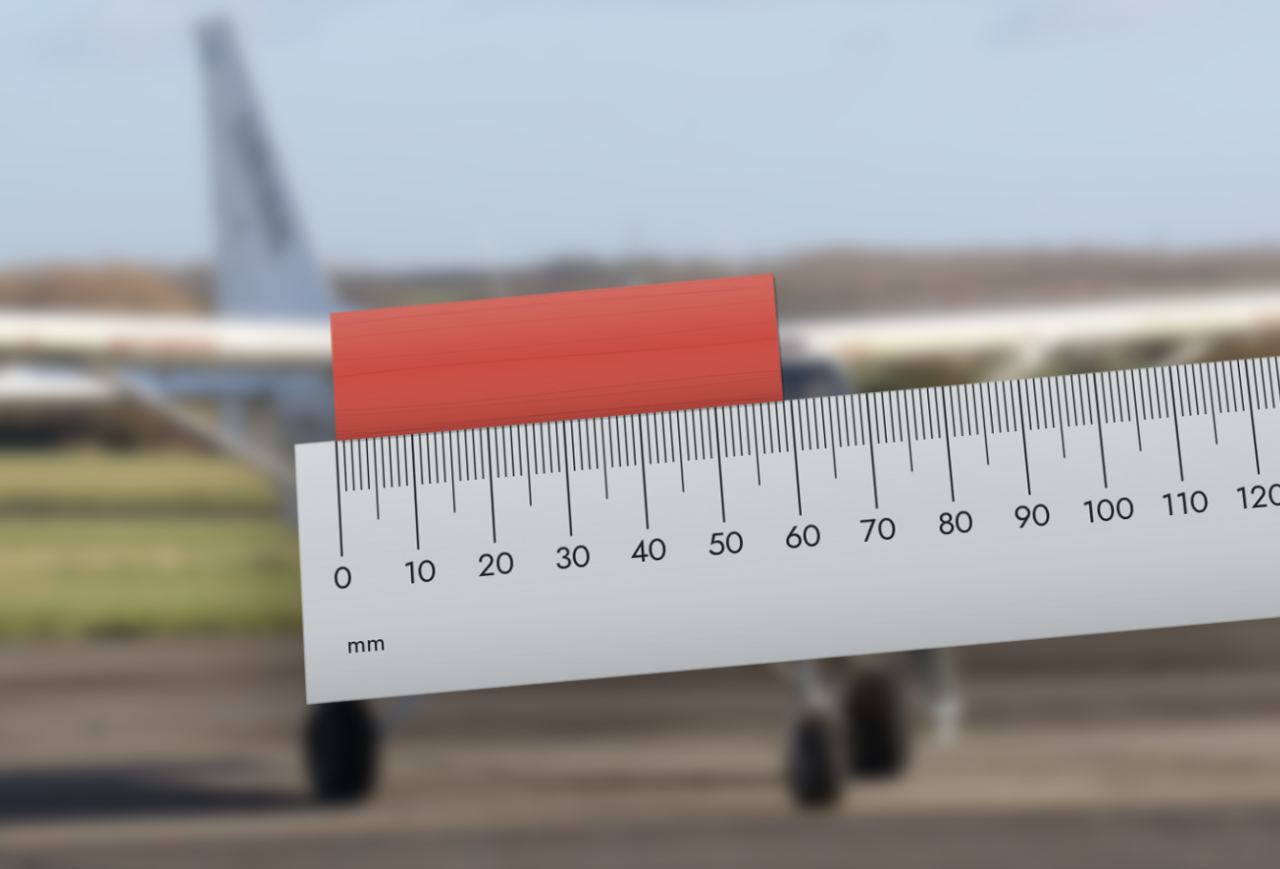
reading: value=59 unit=mm
